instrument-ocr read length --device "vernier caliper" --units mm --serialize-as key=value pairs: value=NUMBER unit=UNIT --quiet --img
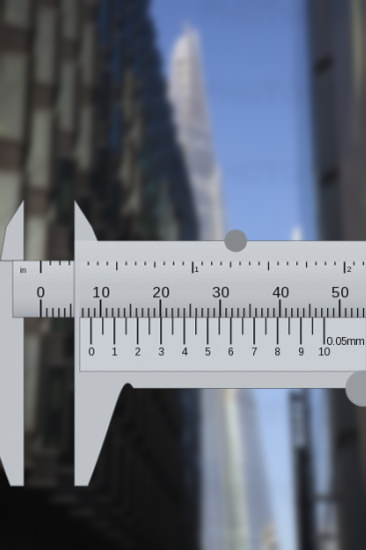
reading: value=8.4 unit=mm
